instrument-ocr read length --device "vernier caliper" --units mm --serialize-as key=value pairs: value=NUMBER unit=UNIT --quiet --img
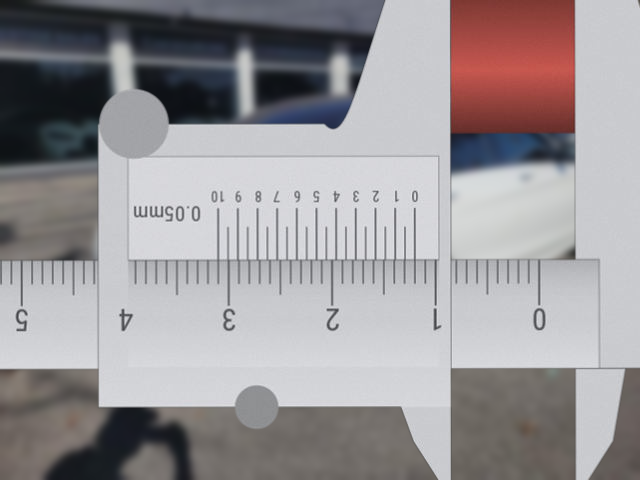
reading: value=12.0 unit=mm
